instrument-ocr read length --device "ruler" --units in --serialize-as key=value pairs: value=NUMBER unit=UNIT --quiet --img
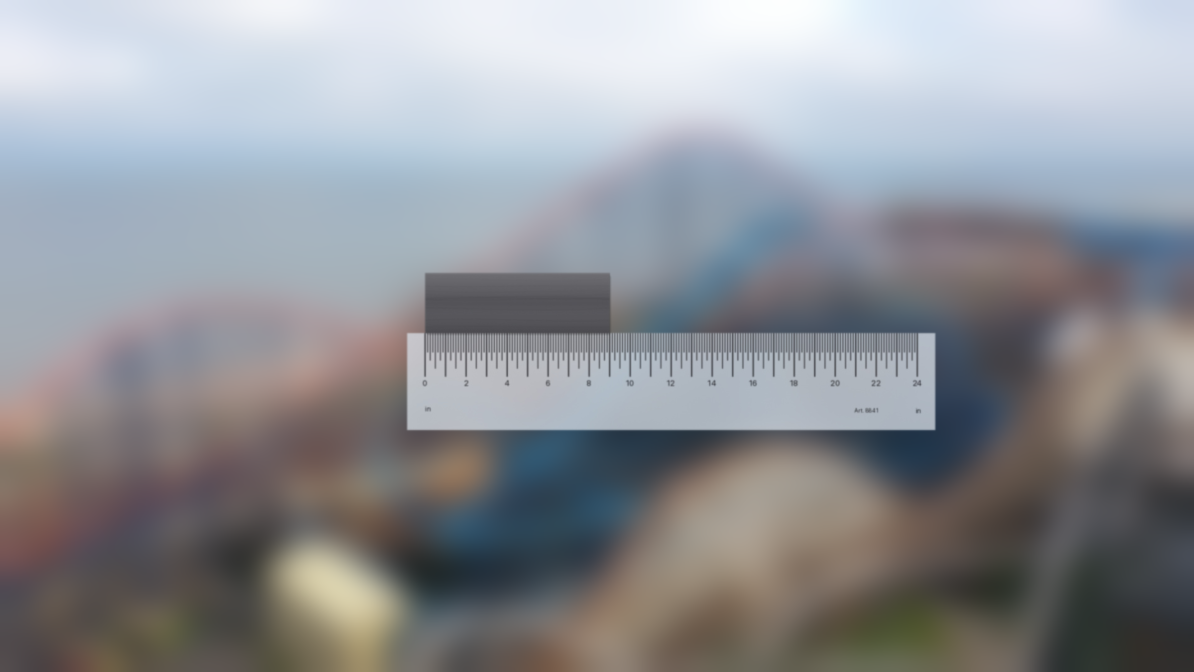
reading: value=9 unit=in
